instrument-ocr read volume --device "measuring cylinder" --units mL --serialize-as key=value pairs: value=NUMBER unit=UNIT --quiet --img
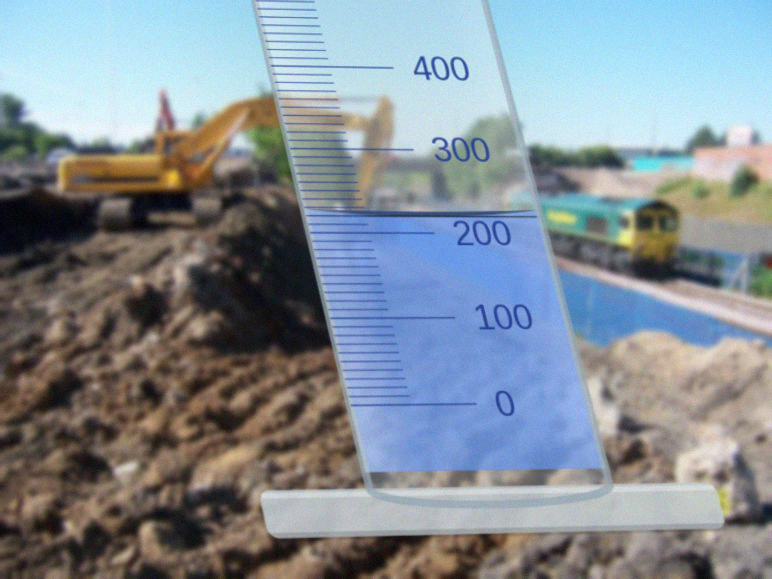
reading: value=220 unit=mL
